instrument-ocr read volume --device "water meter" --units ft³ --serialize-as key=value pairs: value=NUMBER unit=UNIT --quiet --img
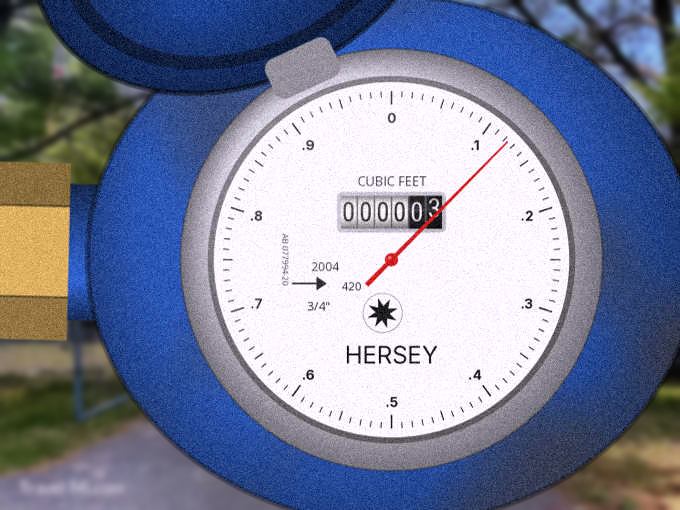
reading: value=3.12 unit=ft³
